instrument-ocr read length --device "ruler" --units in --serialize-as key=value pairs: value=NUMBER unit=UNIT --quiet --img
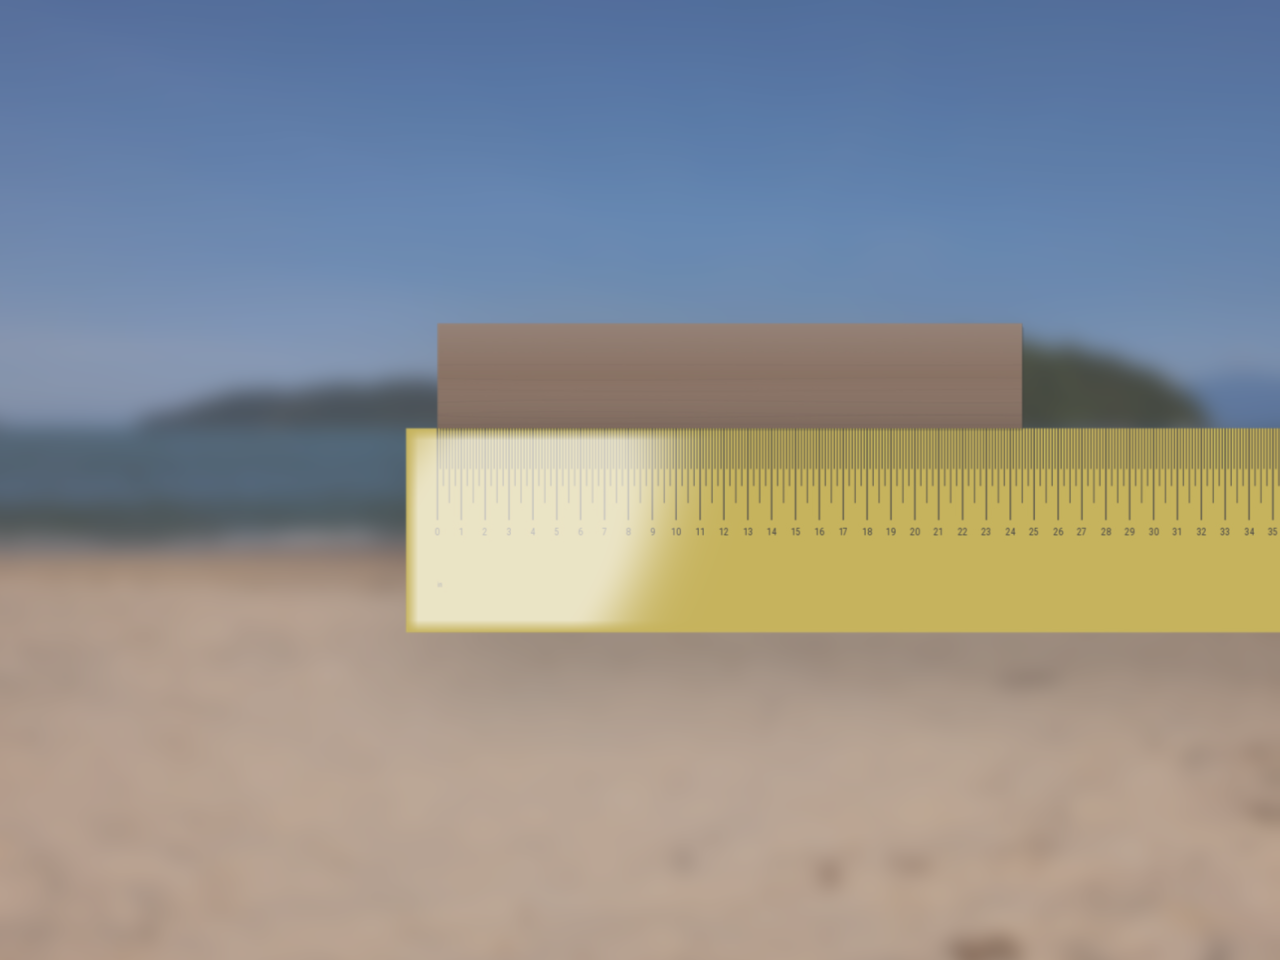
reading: value=24.5 unit=in
